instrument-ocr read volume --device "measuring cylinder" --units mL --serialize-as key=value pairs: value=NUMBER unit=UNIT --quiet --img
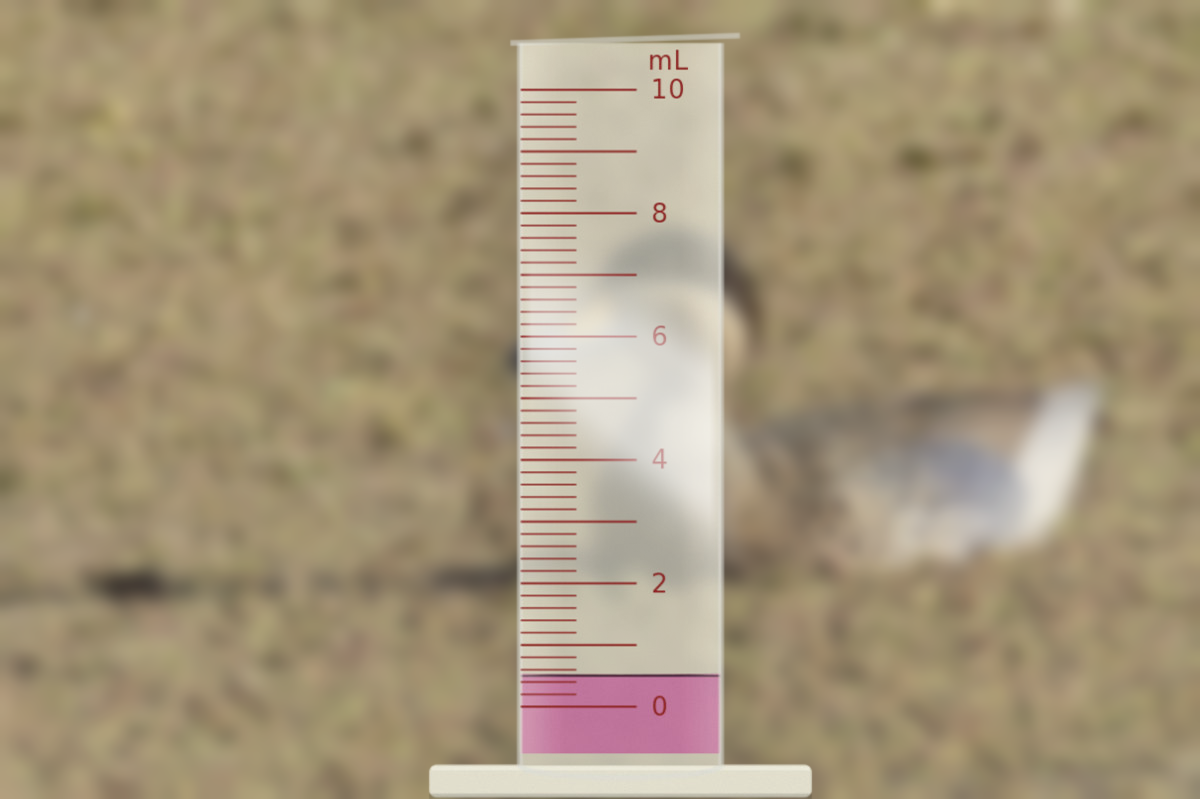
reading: value=0.5 unit=mL
